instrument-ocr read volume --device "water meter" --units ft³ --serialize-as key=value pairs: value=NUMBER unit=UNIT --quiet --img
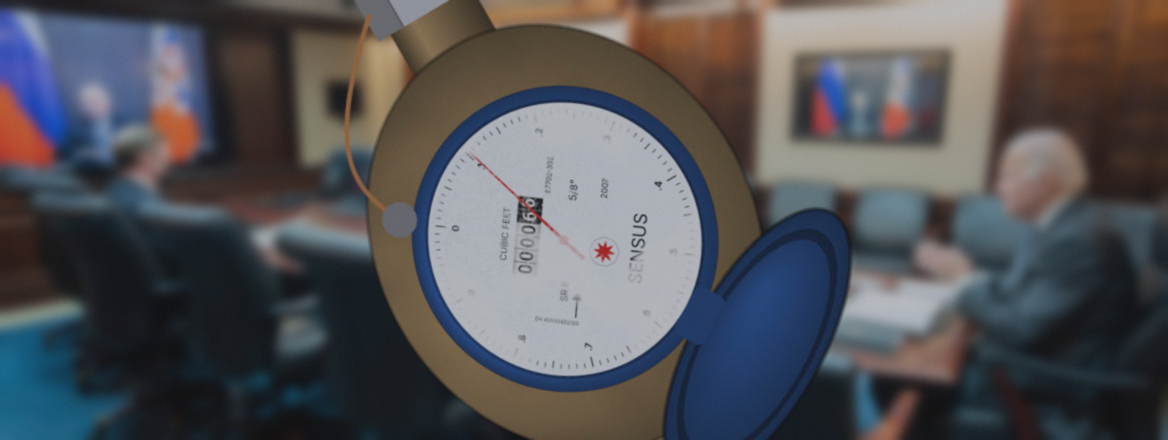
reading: value=66.10 unit=ft³
